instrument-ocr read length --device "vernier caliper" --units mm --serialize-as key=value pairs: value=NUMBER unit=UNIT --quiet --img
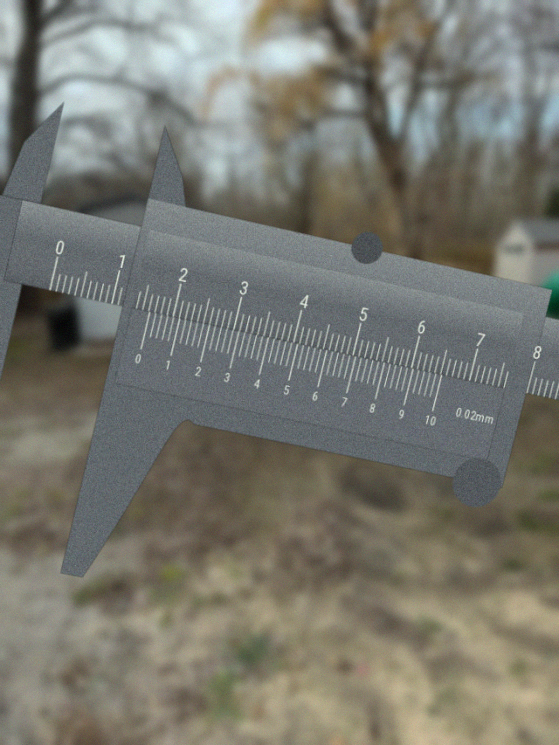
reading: value=16.2 unit=mm
